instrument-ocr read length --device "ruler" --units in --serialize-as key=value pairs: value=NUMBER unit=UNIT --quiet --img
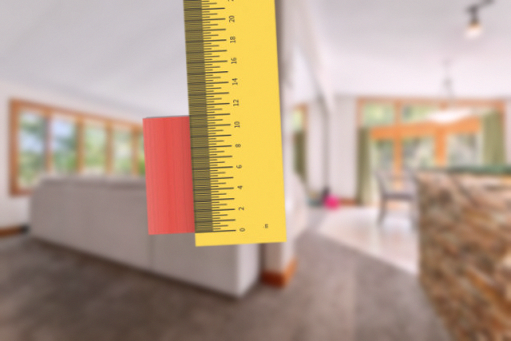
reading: value=11 unit=in
